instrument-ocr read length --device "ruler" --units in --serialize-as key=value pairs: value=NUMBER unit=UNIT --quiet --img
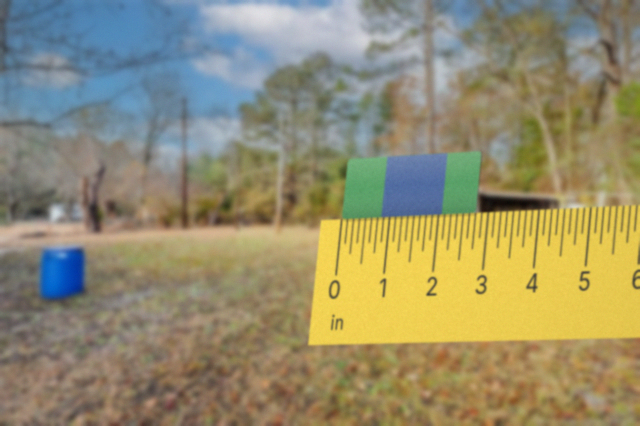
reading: value=2.75 unit=in
